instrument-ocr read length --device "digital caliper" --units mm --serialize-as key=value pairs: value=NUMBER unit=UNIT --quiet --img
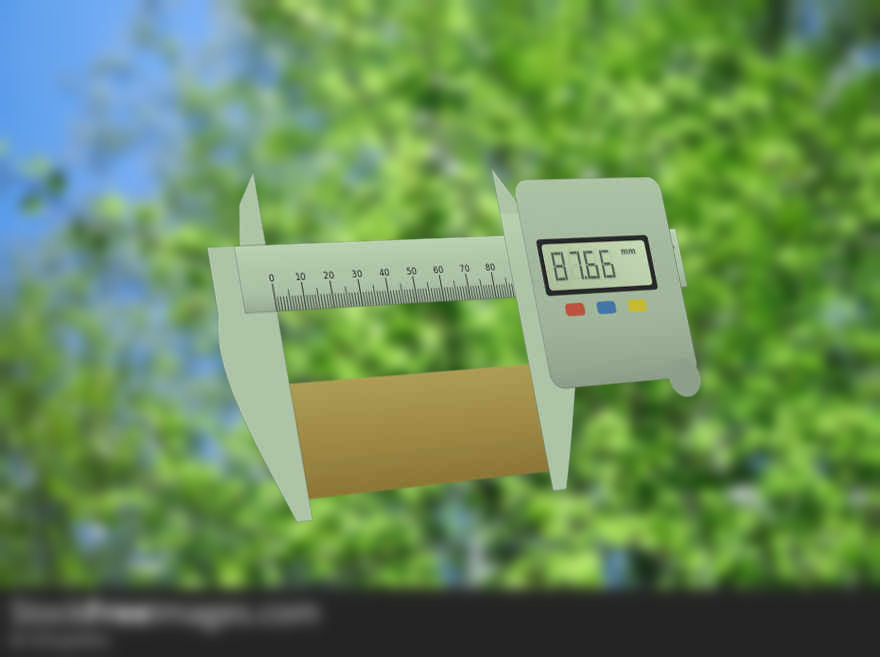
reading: value=87.66 unit=mm
